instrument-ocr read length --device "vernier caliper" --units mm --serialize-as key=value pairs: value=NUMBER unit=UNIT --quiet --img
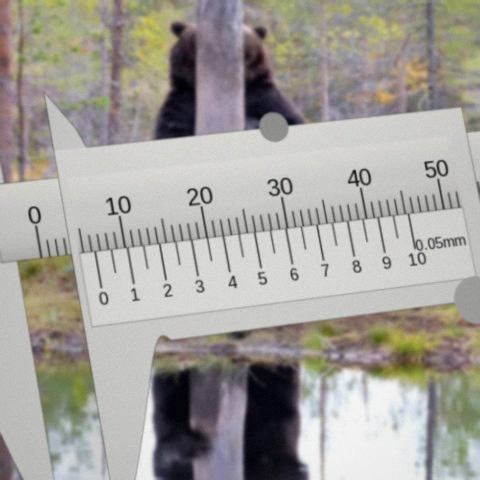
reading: value=6.4 unit=mm
